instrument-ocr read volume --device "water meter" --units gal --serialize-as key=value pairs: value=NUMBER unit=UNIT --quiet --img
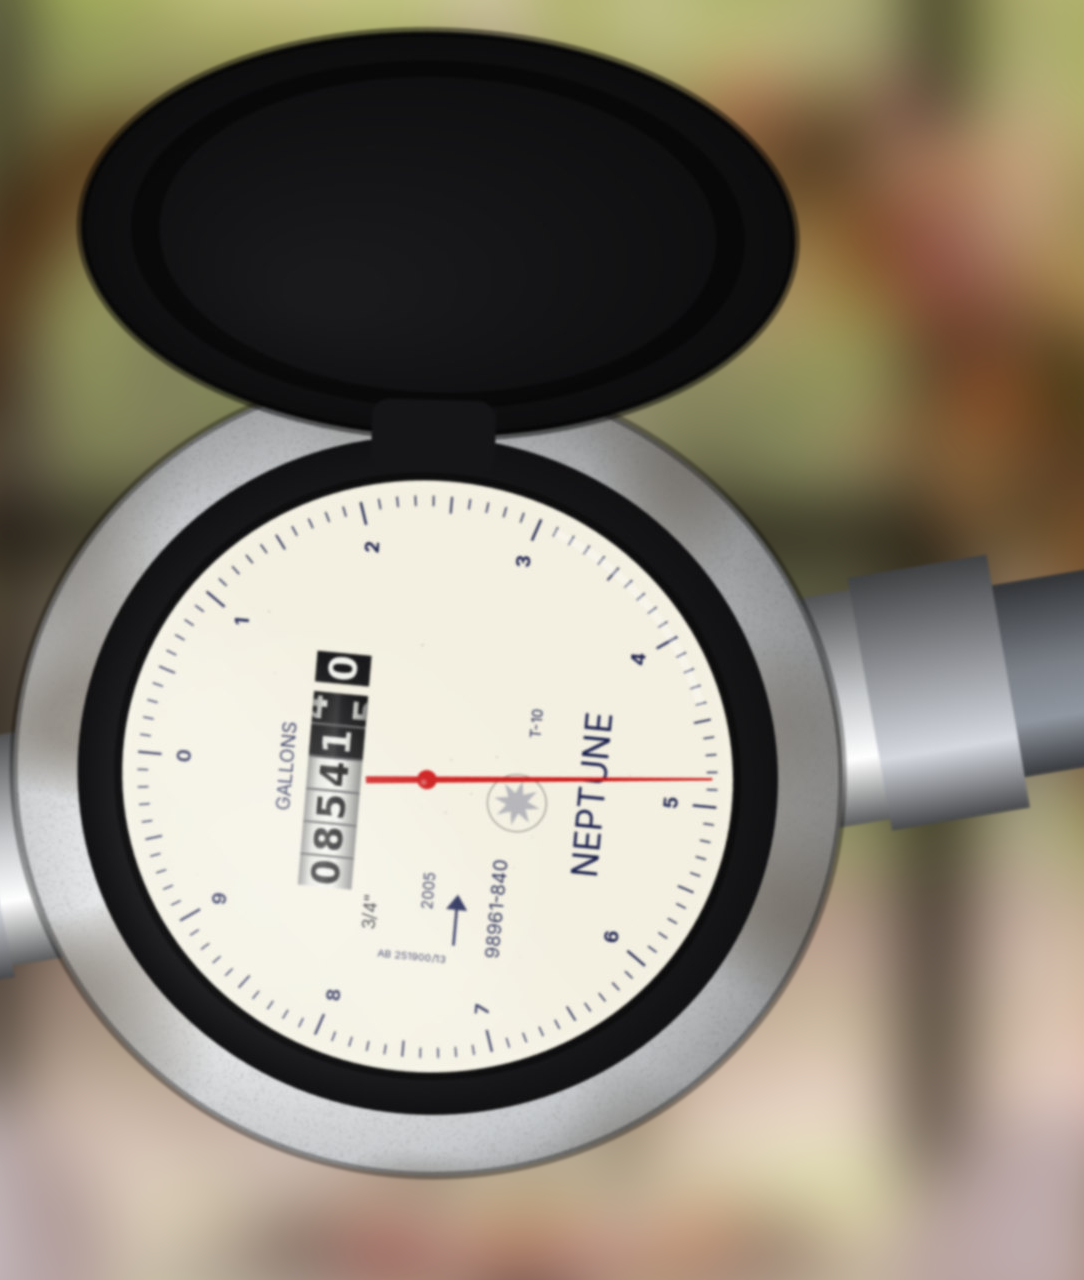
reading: value=854144.8 unit=gal
